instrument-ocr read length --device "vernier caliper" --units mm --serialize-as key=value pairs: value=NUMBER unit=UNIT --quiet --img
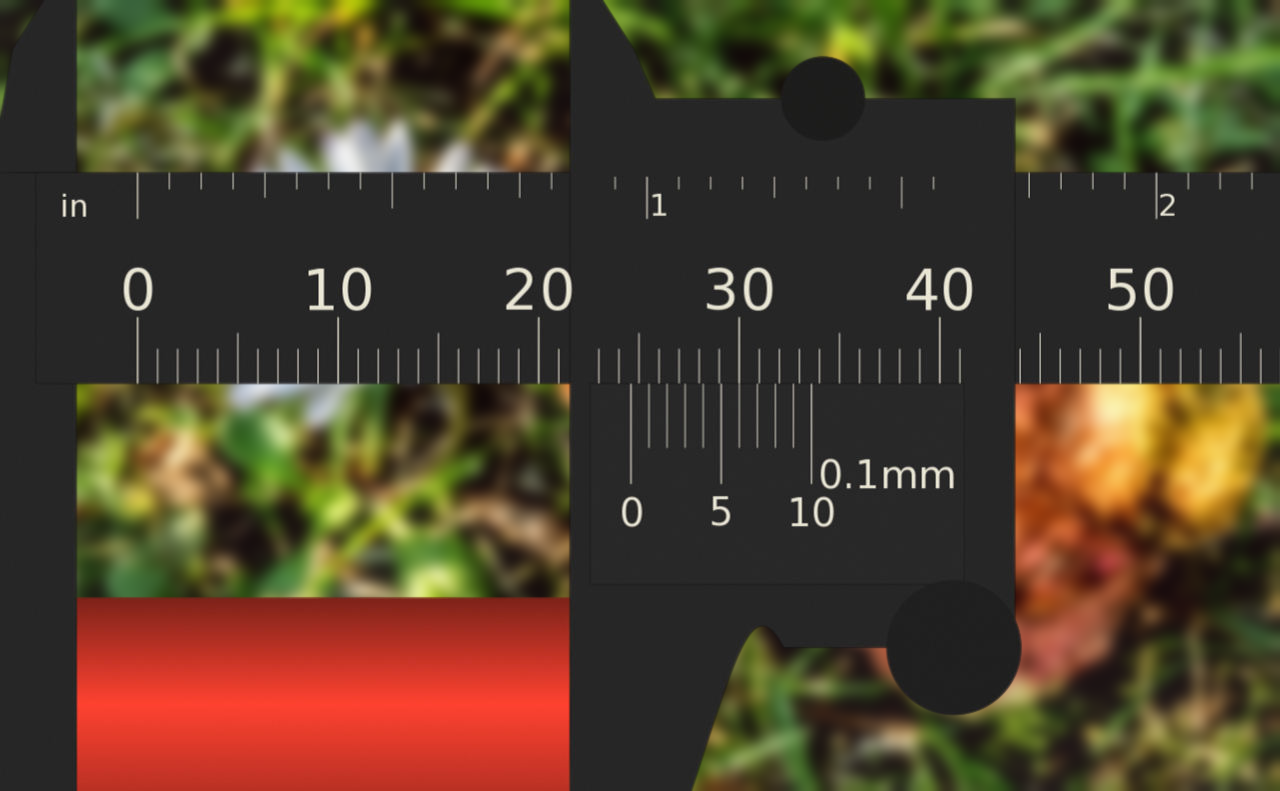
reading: value=24.6 unit=mm
